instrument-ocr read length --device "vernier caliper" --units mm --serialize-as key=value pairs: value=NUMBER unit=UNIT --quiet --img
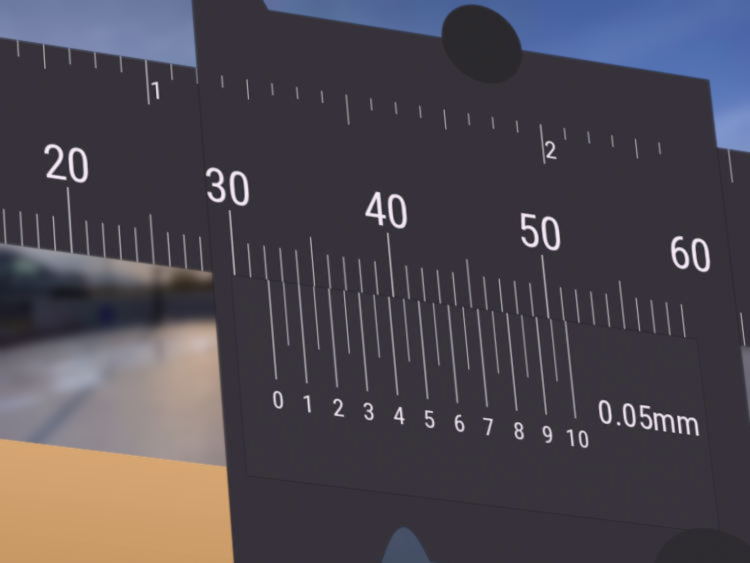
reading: value=32.1 unit=mm
